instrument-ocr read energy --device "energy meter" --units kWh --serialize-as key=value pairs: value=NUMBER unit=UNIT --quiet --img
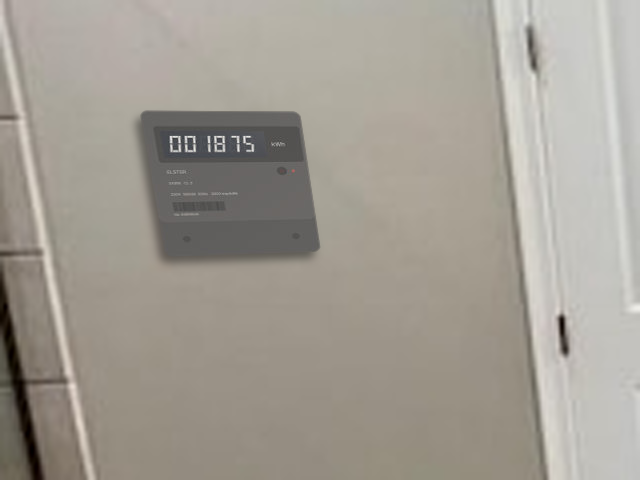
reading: value=1875 unit=kWh
